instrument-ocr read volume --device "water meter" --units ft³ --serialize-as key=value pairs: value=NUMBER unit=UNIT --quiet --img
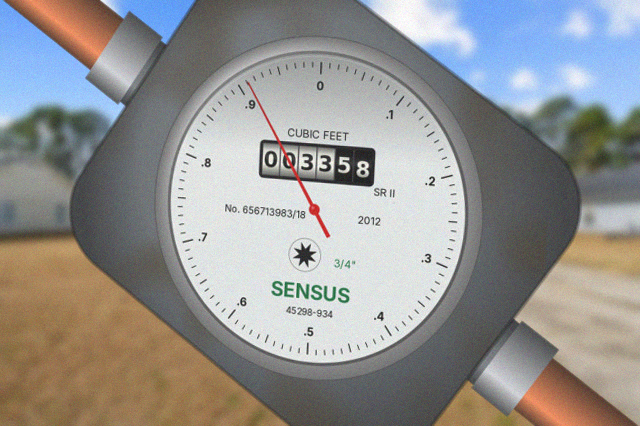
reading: value=3357.91 unit=ft³
